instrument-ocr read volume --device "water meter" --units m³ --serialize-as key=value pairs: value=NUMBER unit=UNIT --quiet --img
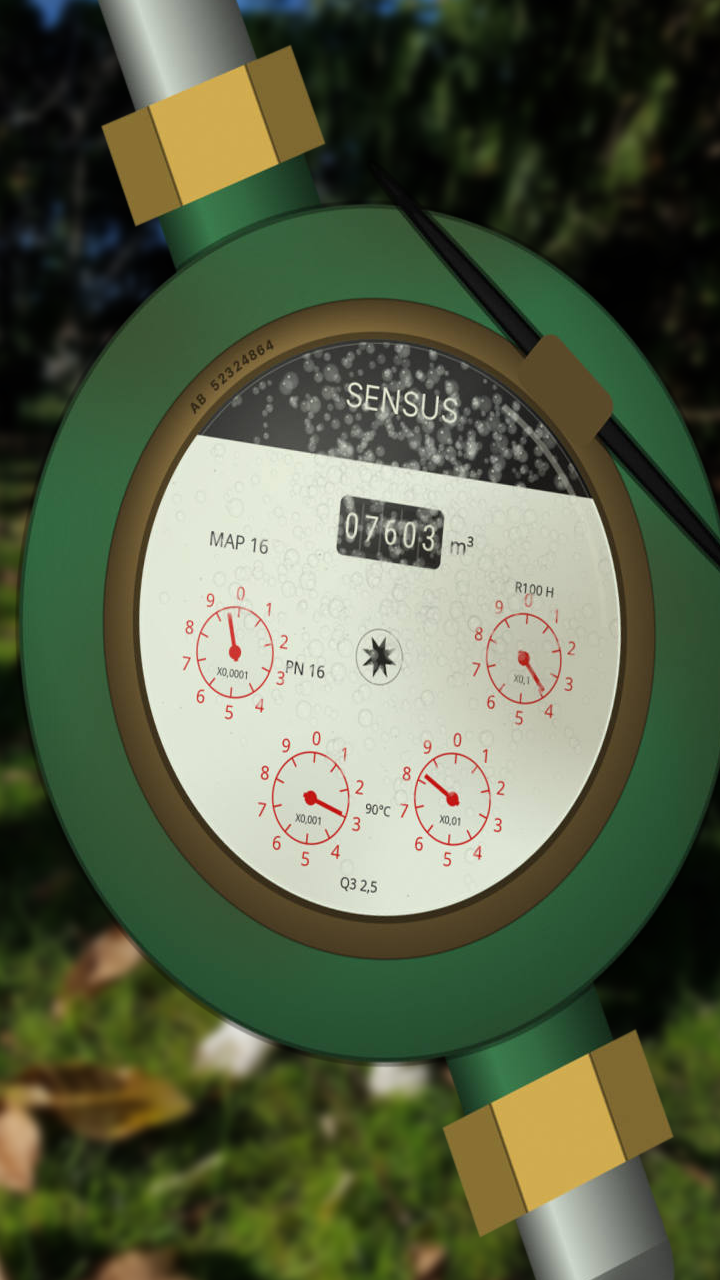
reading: value=7603.3829 unit=m³
